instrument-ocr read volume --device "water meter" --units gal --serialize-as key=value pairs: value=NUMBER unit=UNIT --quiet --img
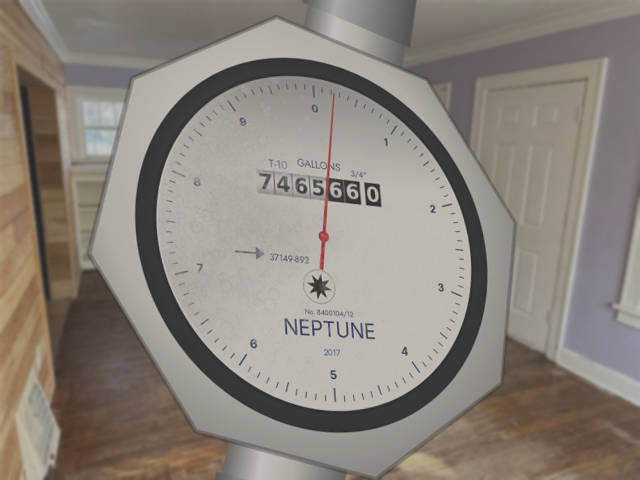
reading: value=7465660.2 unit=gal
